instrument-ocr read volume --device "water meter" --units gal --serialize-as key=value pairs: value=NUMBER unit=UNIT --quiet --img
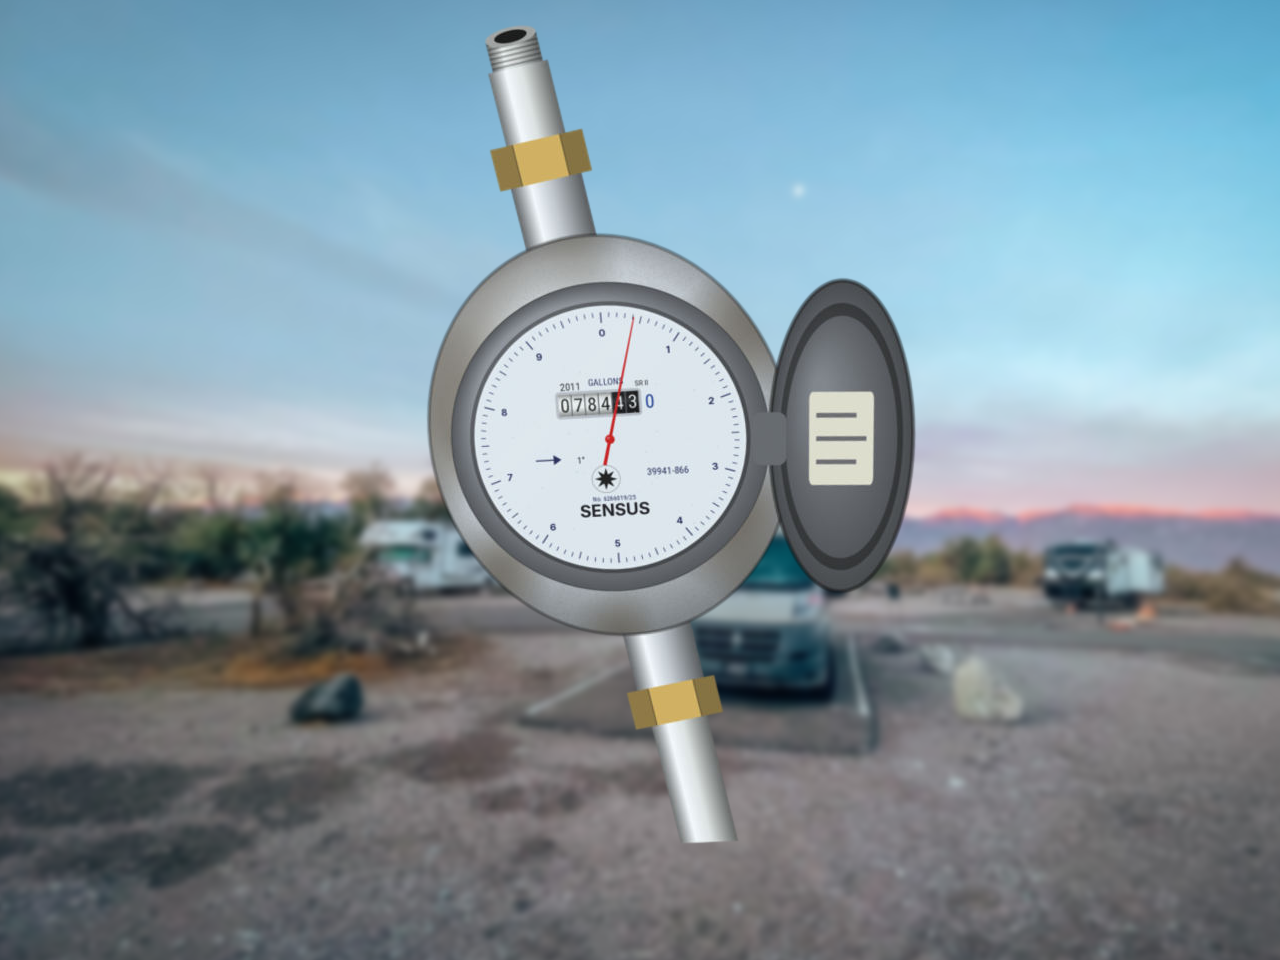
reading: value=784430.4 unit=gal
